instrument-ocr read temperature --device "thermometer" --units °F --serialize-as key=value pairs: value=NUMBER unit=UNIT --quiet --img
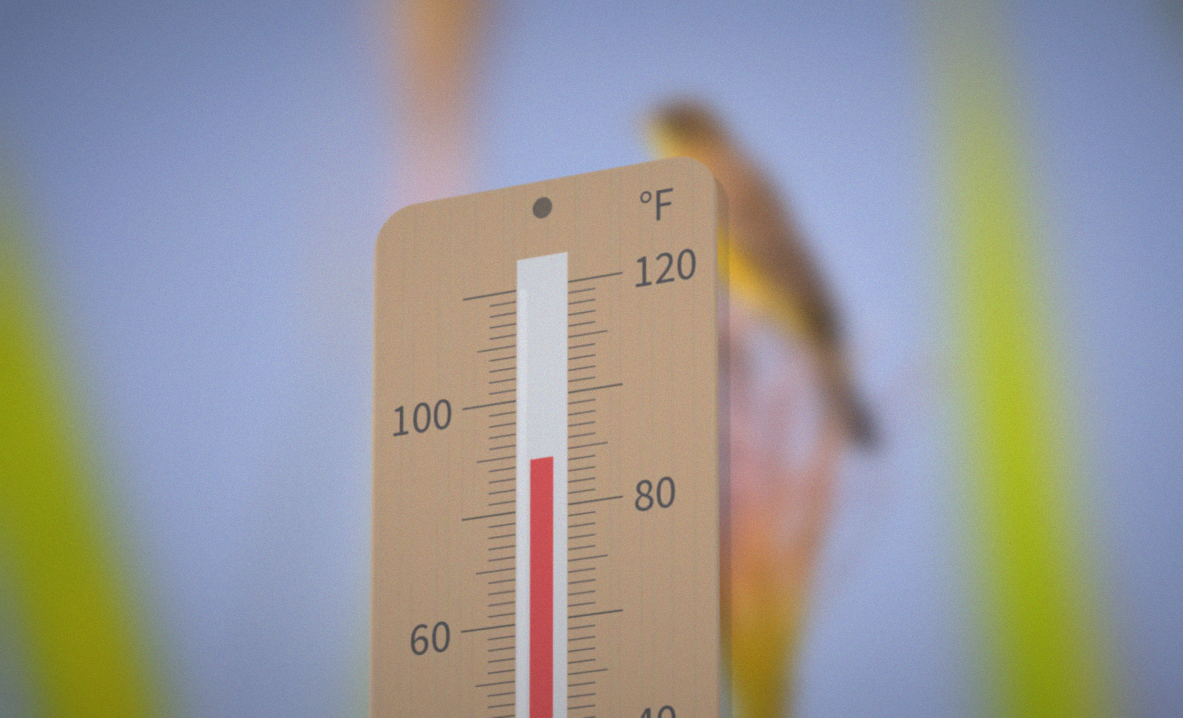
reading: value=89 unit=°F
